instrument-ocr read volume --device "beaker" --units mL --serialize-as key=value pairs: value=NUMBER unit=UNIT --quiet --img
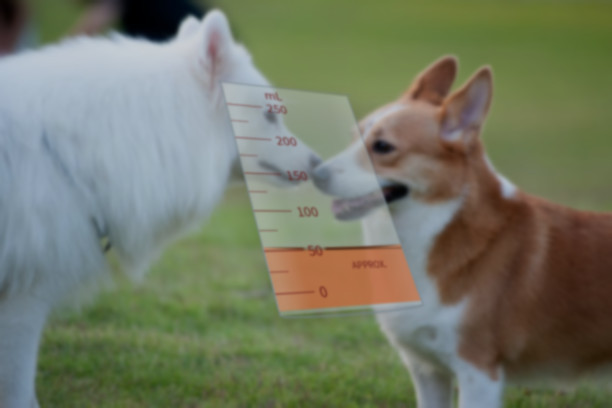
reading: value=50 unit=mL
